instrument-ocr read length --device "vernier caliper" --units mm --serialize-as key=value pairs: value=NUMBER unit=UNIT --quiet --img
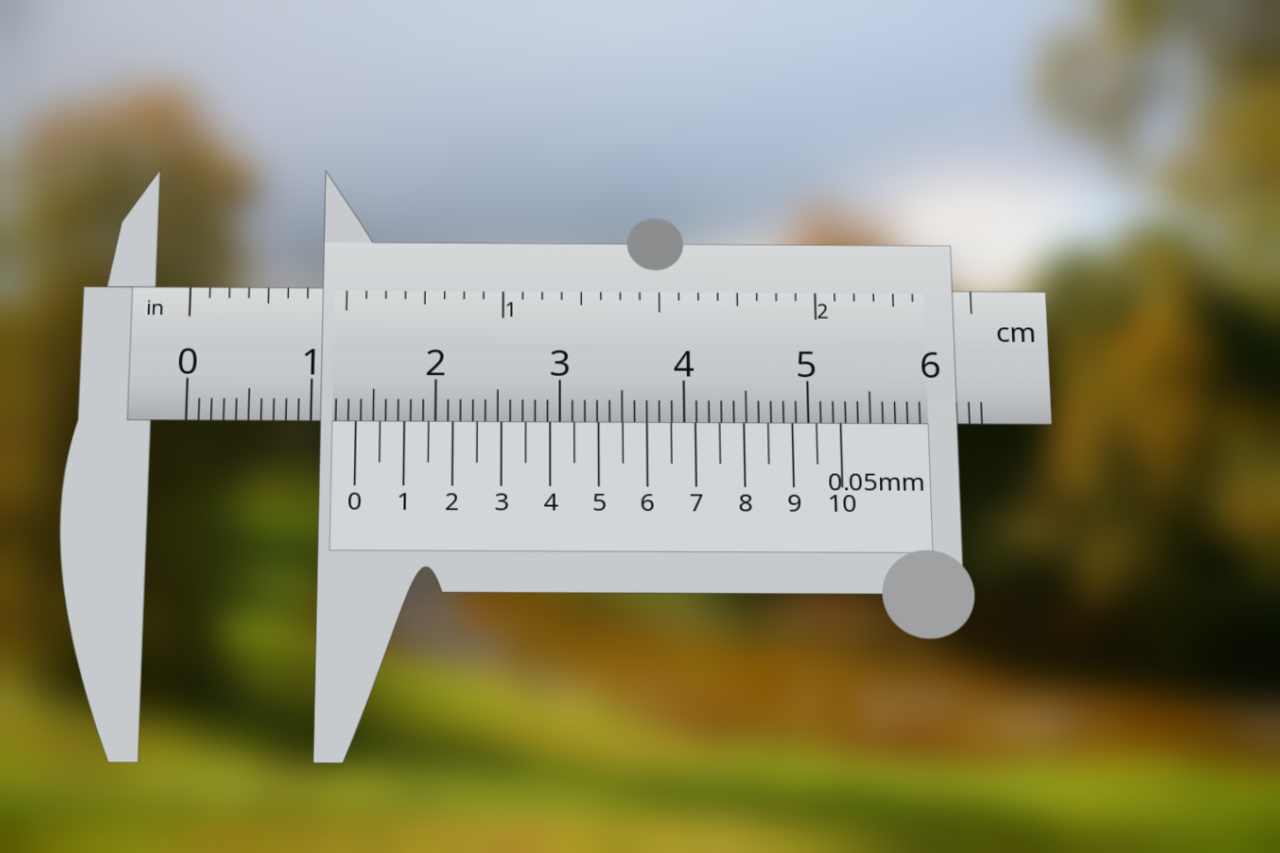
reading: value=13.6 unit=mm
